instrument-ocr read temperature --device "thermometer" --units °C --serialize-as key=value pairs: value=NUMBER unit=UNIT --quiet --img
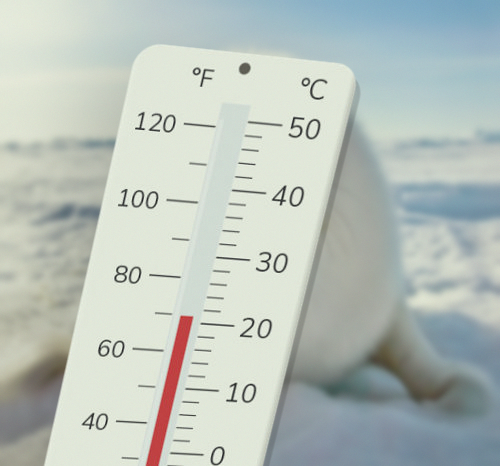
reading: value=21 unit=°C
